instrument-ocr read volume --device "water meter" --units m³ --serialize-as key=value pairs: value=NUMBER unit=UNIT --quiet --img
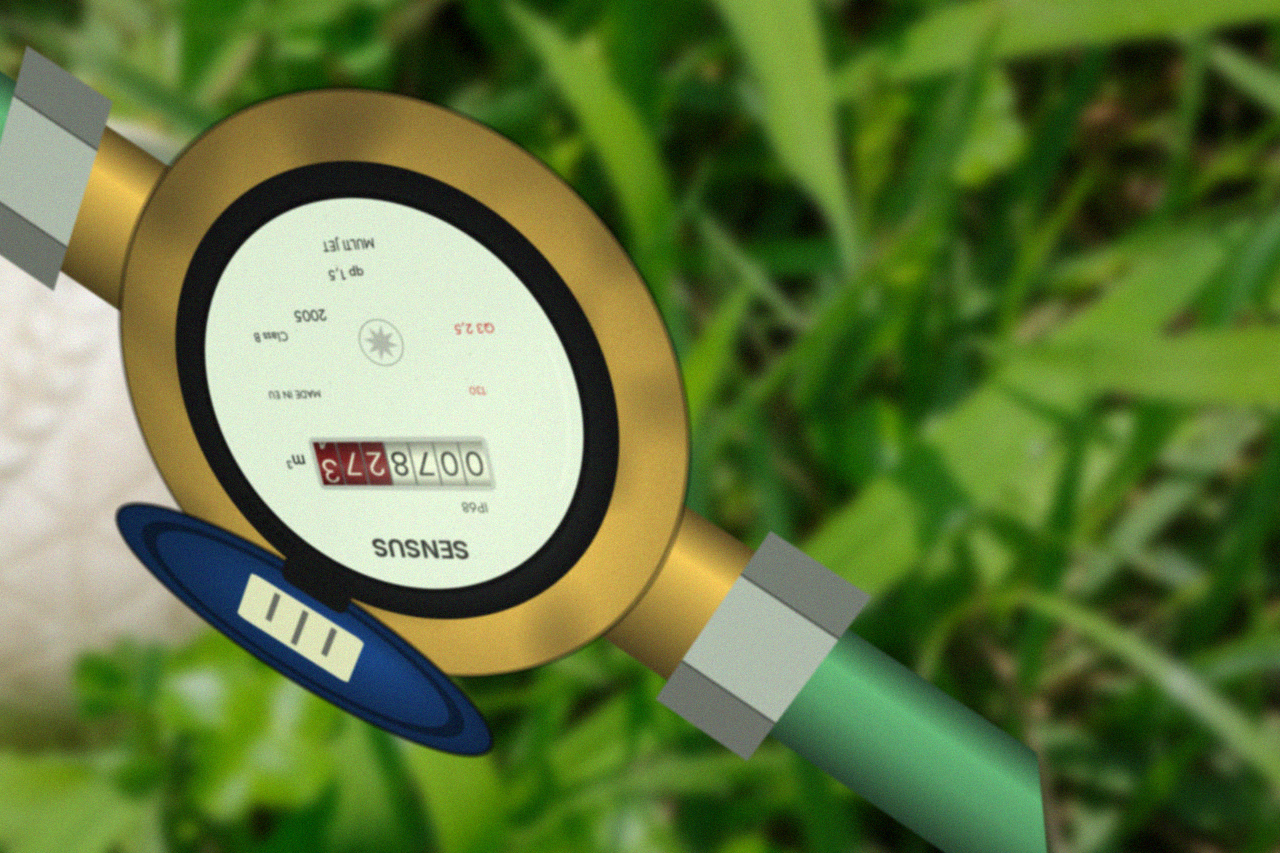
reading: value=78.273 unit=m³
